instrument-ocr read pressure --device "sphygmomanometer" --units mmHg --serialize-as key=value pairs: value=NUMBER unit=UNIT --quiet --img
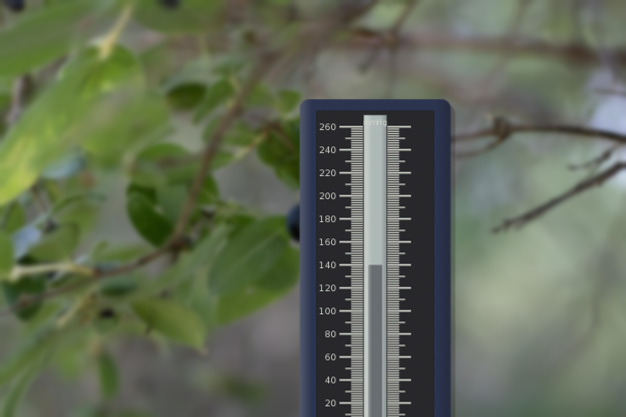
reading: value=140 unit=mmHg
